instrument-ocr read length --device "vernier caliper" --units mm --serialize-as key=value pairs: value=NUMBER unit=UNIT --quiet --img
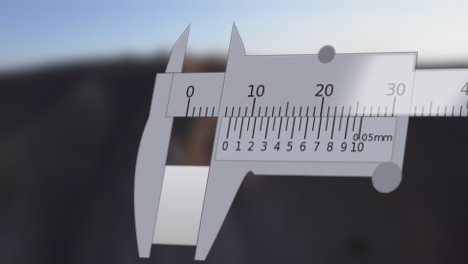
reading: value=6.8 unit=mm
